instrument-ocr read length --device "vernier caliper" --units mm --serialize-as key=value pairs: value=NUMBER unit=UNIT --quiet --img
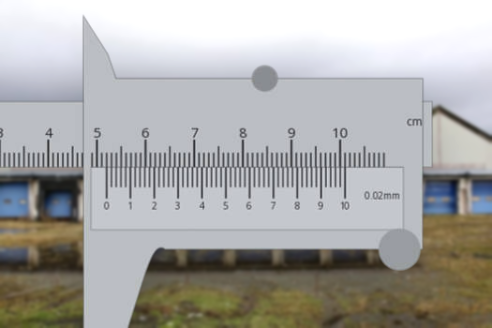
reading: value=52.0 unit=mm
